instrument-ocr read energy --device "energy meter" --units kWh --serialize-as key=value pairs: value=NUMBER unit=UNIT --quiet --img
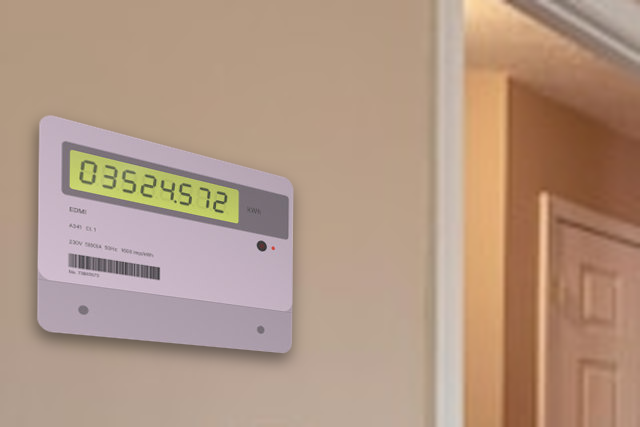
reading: value=3524.572 unit=kWh
